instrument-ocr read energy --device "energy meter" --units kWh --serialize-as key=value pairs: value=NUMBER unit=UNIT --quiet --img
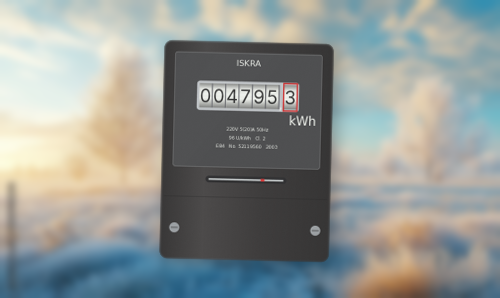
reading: value=4795.3 unit=kWh
